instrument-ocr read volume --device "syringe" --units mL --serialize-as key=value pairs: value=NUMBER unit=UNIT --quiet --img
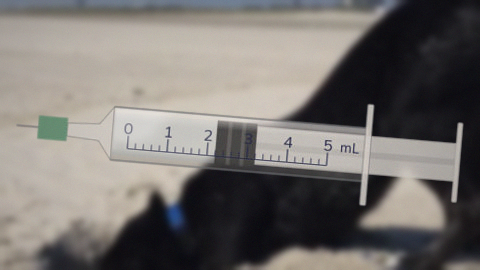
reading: value=2.2 unit=mL
